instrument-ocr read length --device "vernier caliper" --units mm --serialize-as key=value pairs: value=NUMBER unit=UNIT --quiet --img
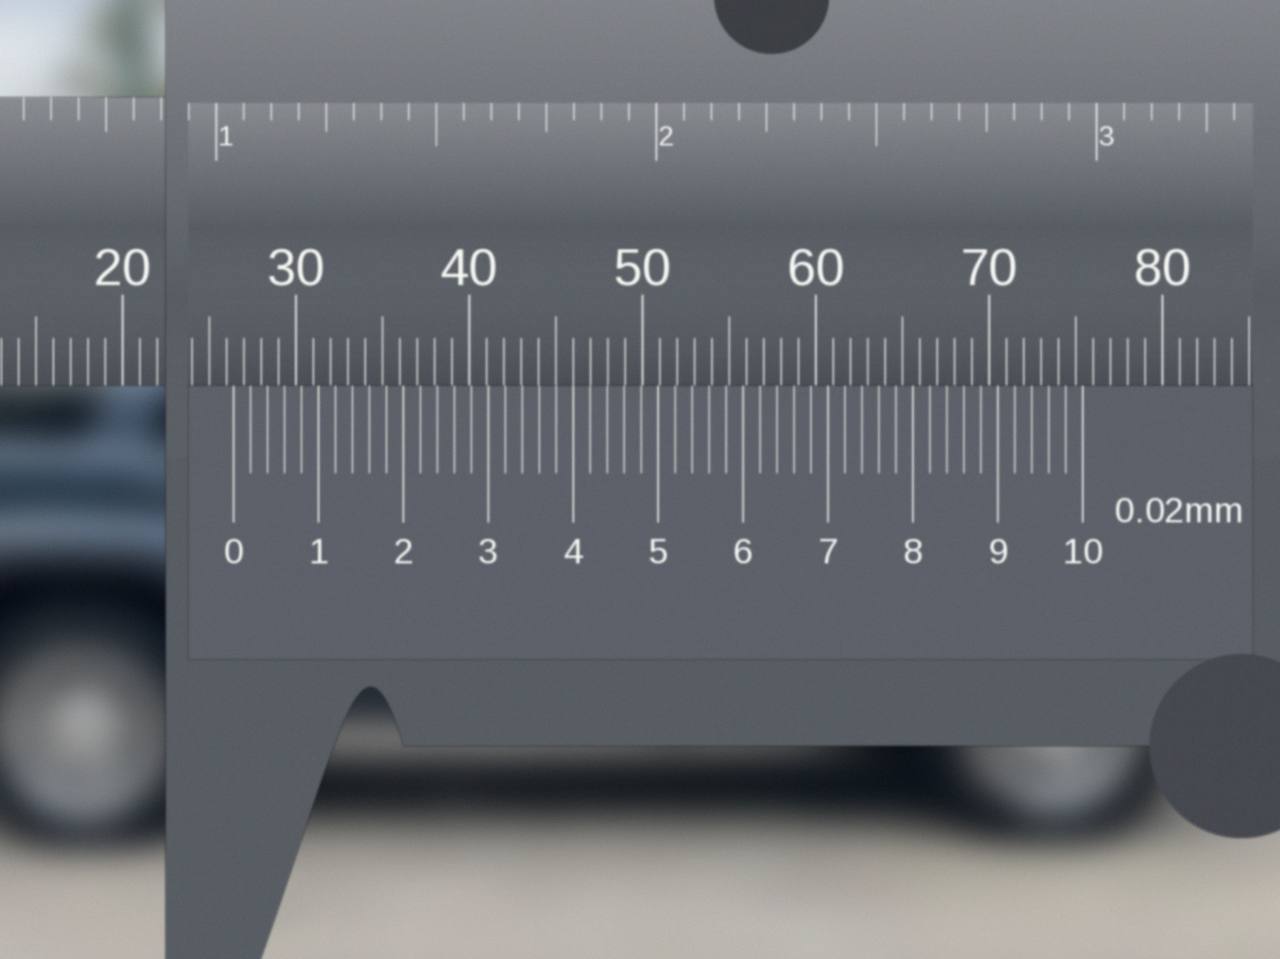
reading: value=26.4 unit=mm
